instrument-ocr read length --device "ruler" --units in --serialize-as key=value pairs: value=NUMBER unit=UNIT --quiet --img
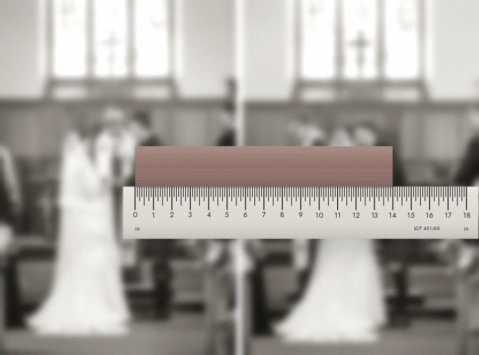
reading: value=14 unit=in
